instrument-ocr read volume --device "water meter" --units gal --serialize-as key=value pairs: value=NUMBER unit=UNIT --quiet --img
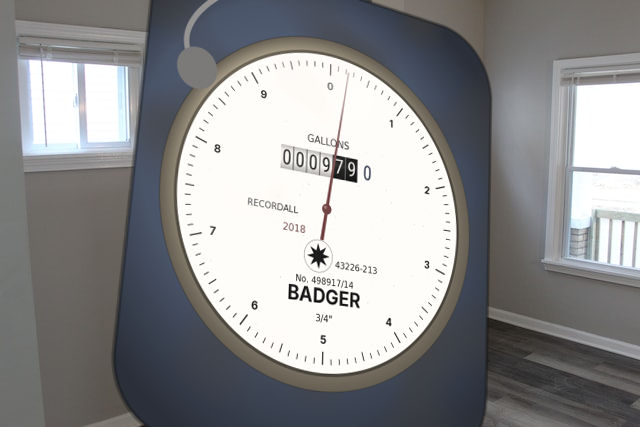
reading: value=9790.2 unit=gal
